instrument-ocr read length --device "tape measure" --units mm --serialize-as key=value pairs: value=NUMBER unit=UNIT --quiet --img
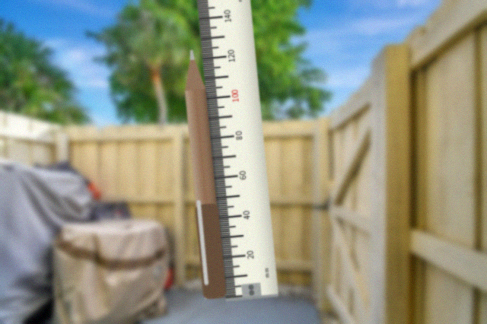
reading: value=125 unit=mm
